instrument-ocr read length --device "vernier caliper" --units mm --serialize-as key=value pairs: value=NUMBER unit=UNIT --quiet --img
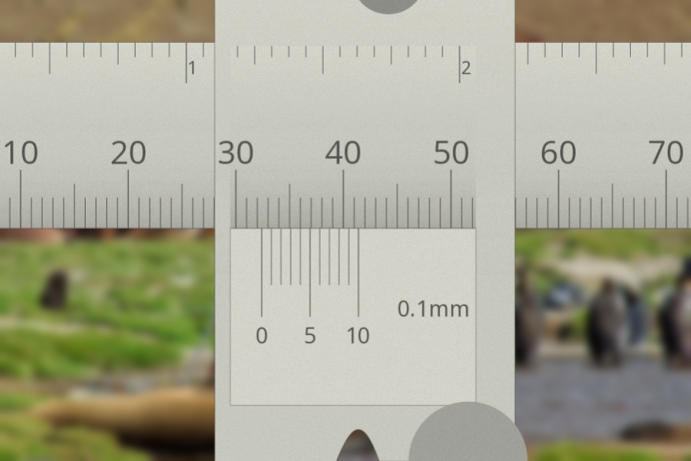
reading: value=32.4 unit=mm
